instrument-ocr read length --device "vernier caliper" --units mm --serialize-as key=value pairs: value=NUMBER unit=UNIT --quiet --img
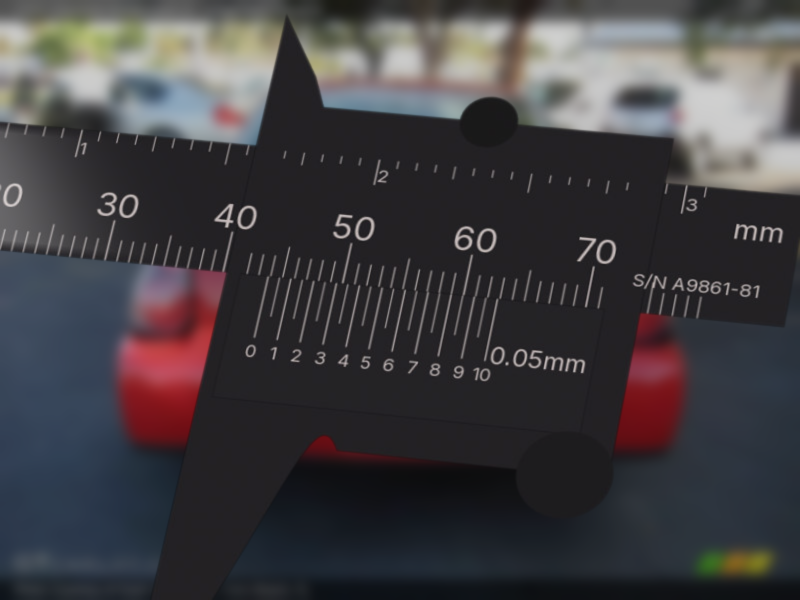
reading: value=43.8 unit=mm
